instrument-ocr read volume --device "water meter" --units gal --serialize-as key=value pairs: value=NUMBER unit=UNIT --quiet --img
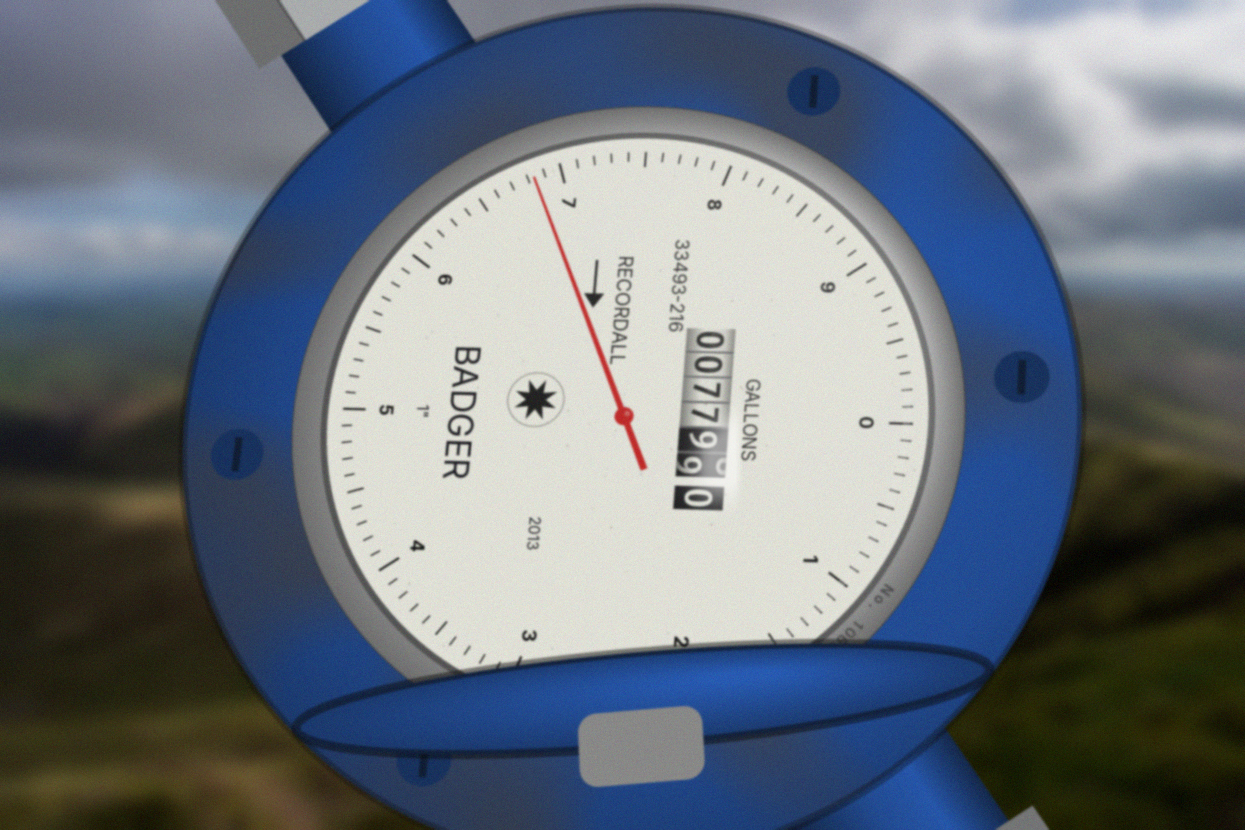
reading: value=77986.8 unit=gal
